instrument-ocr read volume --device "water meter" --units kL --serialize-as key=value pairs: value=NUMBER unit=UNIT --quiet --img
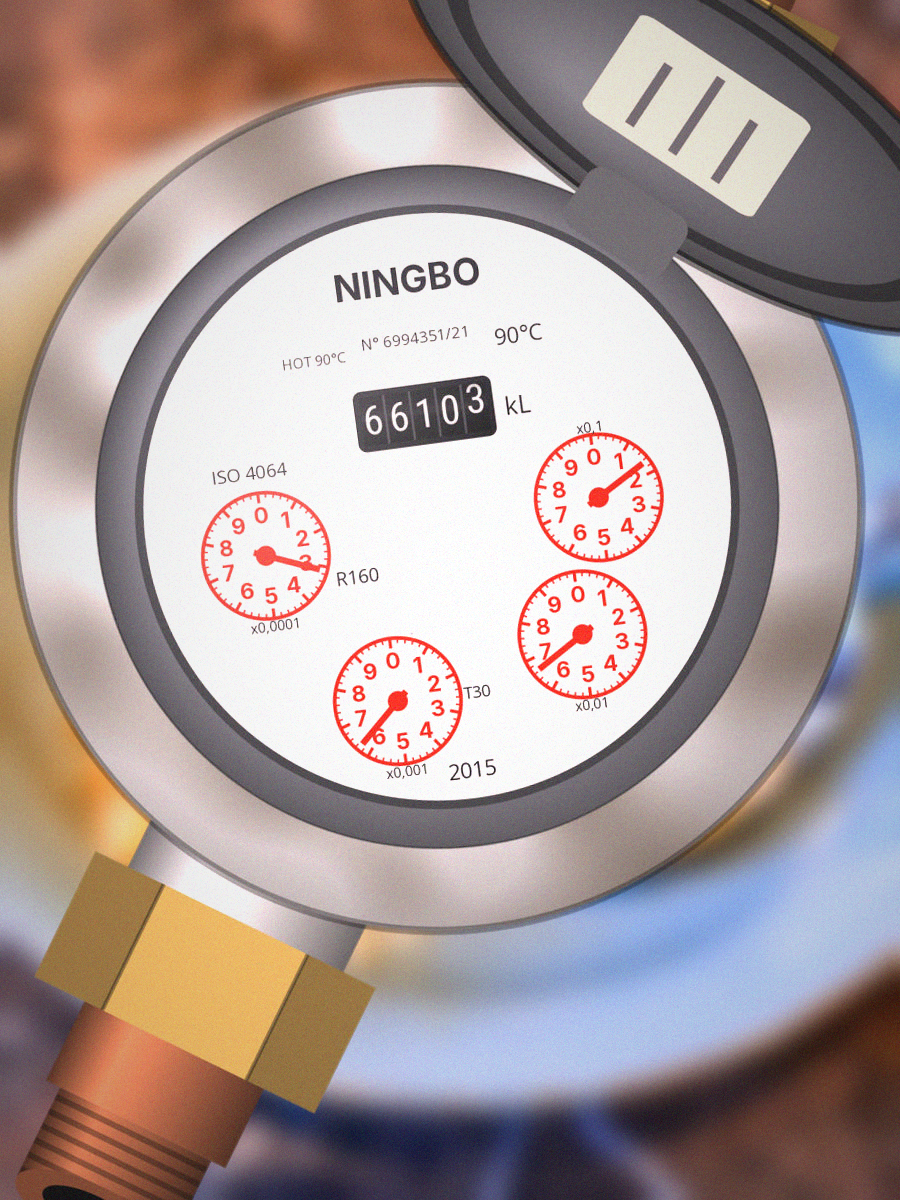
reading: value=66103.1663 unit=kL
